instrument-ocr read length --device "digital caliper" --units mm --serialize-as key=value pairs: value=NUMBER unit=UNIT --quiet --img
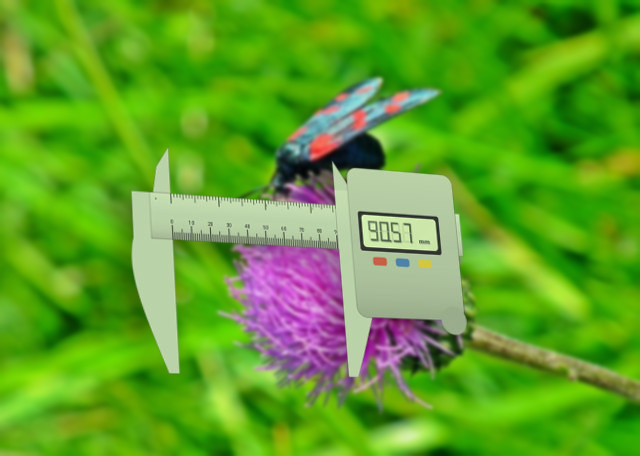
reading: value=90.57 unit=mm
